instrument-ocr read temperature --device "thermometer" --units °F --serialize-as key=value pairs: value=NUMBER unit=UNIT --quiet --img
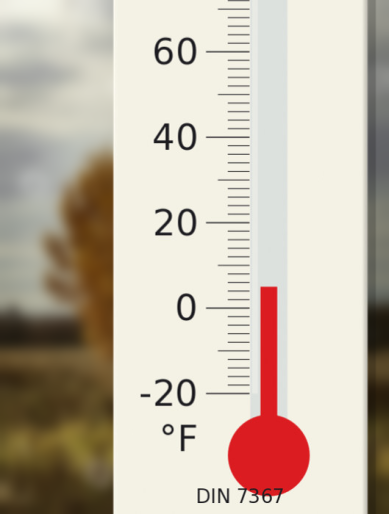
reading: value=5 unit=°F
